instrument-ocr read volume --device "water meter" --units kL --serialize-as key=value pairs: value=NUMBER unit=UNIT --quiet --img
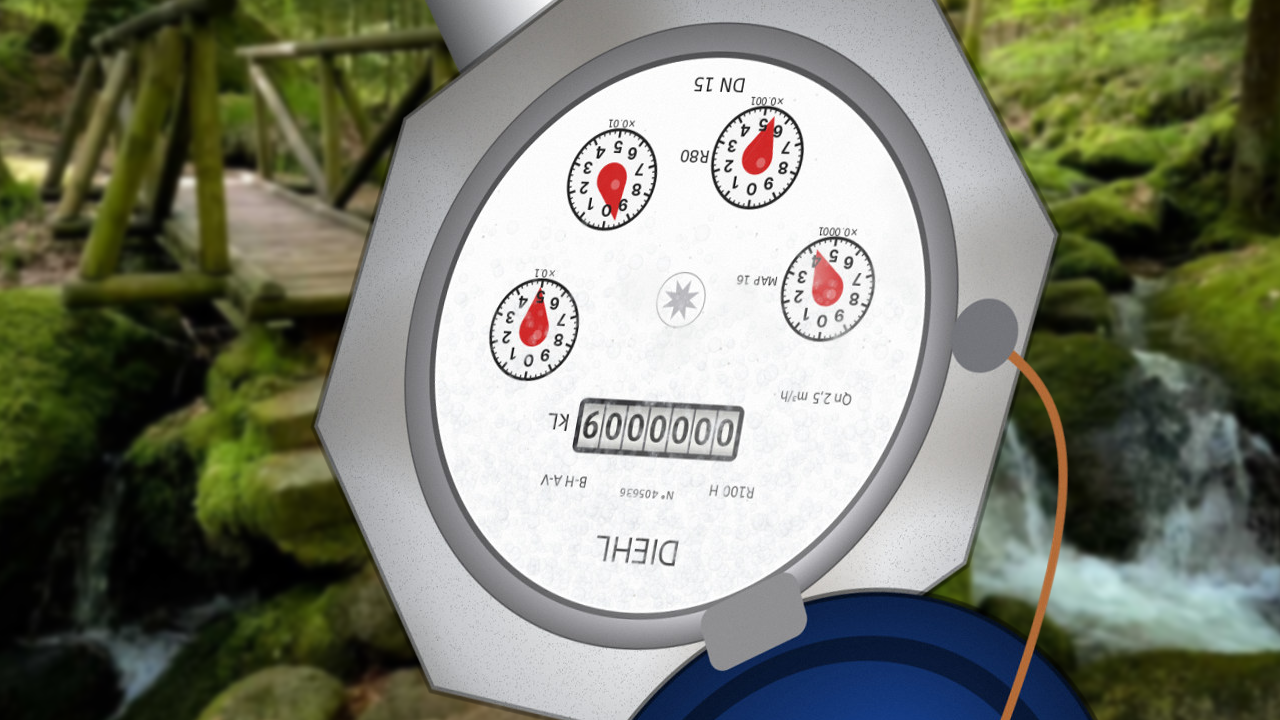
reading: value=9.4954 unit=kL
